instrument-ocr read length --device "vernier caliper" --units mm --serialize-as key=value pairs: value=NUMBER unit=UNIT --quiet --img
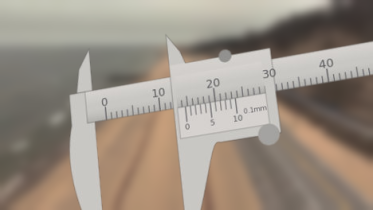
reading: value=14.6 unit=mm
